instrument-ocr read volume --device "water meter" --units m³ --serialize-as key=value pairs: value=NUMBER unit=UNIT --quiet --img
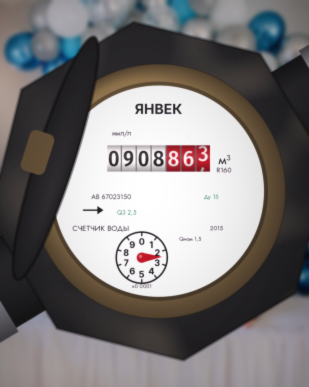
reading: value=908.8632 unit=m³
